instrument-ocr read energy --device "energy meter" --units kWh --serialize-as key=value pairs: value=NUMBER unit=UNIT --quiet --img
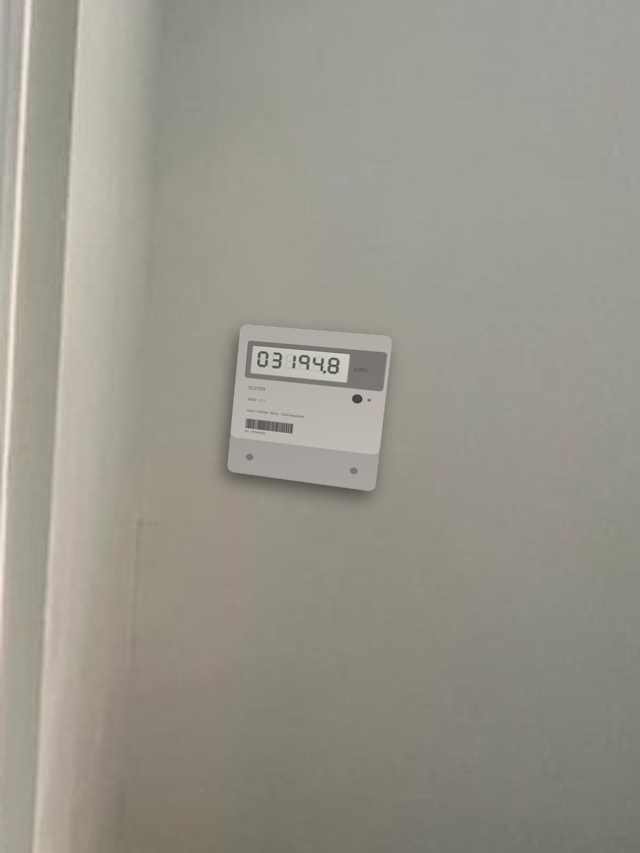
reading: value=3194.8 unit=kWh
